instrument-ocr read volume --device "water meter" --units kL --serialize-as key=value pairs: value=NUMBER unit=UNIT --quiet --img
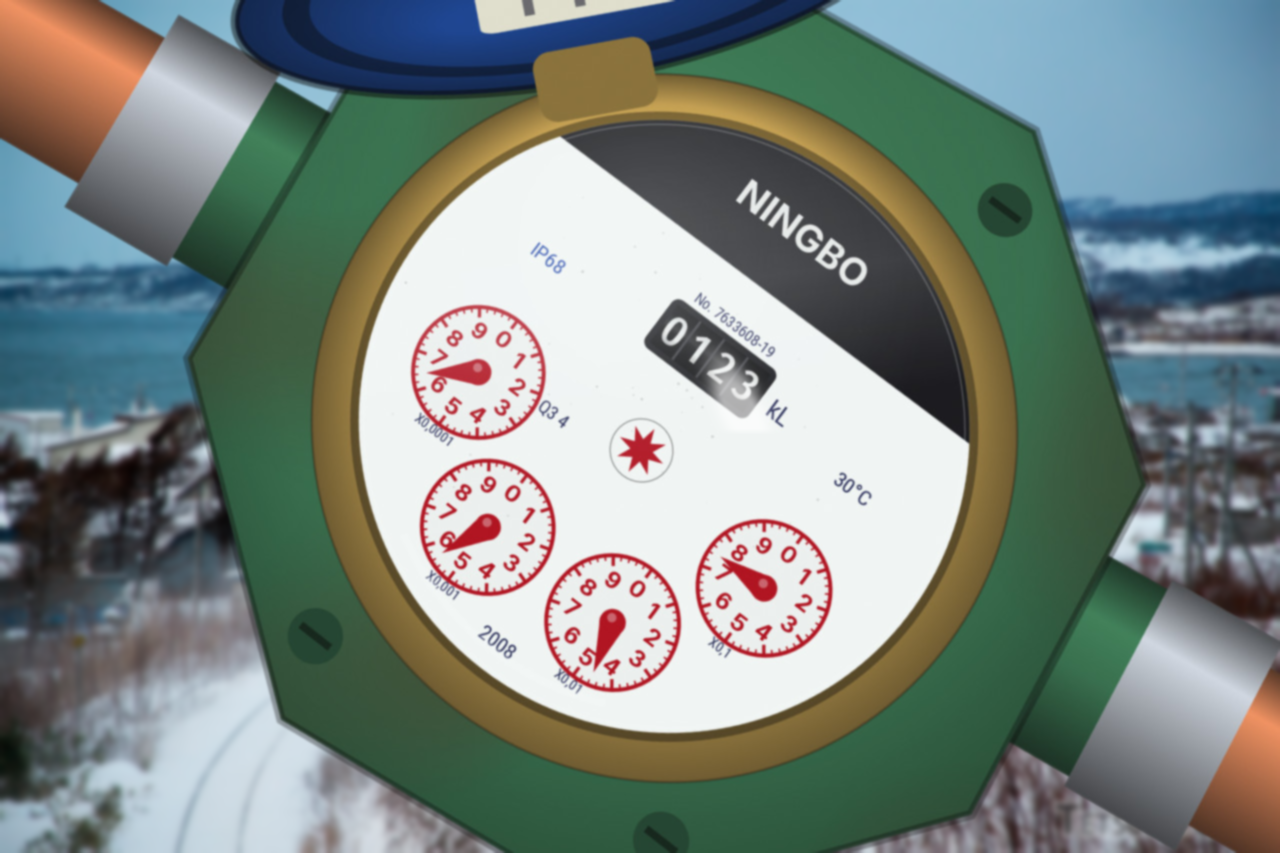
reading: value=123.7456 unit=kL
